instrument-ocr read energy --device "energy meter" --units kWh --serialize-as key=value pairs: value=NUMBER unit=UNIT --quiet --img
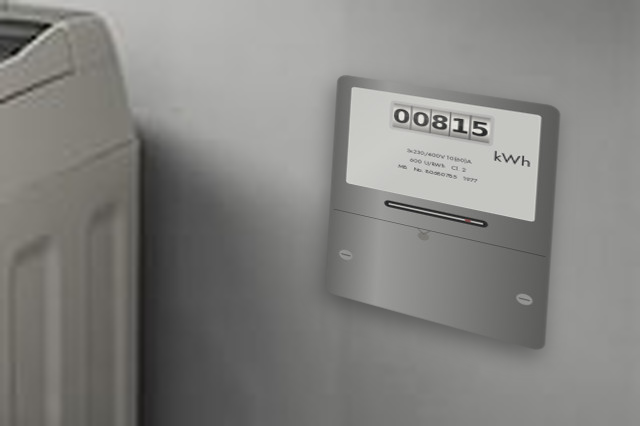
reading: value=815 unit=kWh
